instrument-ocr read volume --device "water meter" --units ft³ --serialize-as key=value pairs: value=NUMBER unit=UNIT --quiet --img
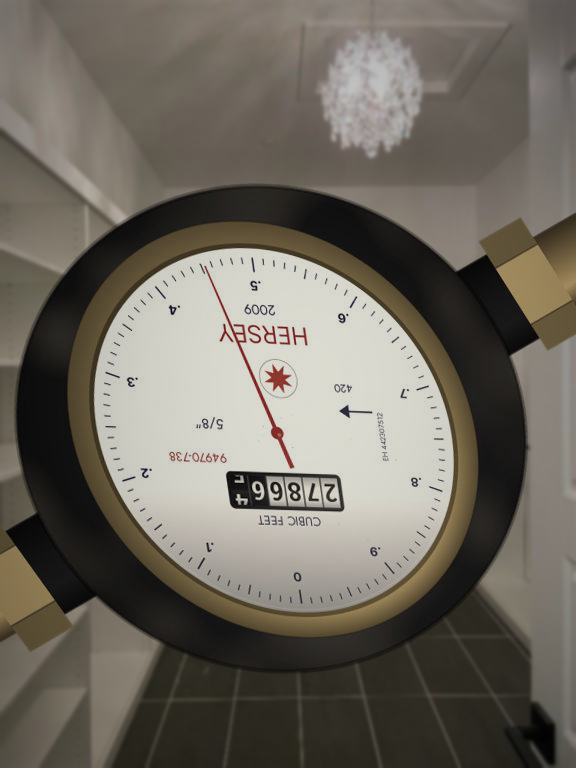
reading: value=278664.45 unit=ft³
